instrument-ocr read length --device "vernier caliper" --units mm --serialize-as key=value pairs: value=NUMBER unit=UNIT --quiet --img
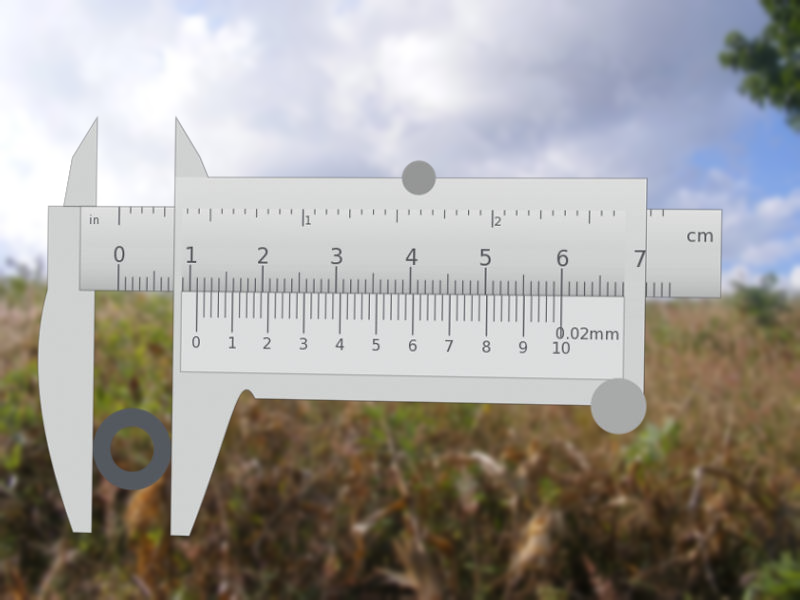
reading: value=11.0 unit=mm
